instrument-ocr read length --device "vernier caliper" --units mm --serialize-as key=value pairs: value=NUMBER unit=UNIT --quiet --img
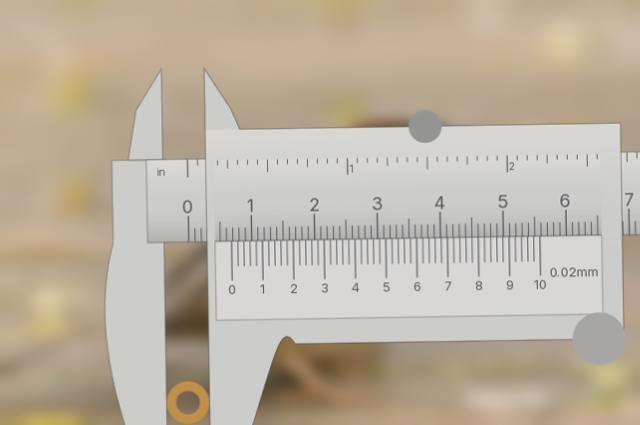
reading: value=6.8 unit=mm
